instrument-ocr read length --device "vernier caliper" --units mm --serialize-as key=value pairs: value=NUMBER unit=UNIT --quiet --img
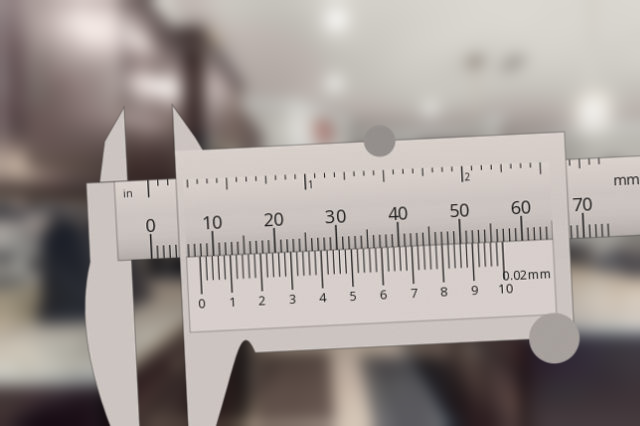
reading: value=7.8 unit=mm
